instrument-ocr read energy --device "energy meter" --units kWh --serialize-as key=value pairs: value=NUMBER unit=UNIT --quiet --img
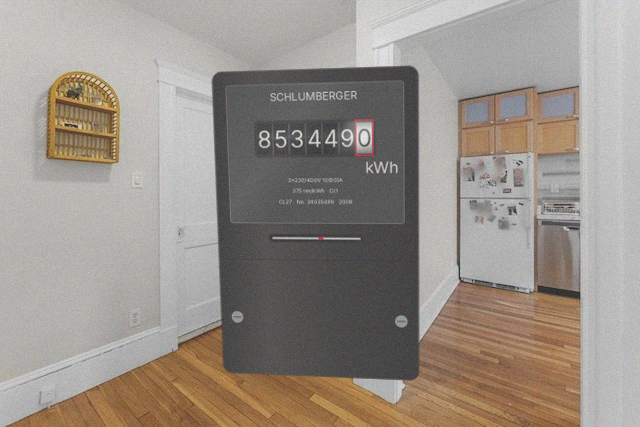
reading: value=853449.0 unit=kWh
